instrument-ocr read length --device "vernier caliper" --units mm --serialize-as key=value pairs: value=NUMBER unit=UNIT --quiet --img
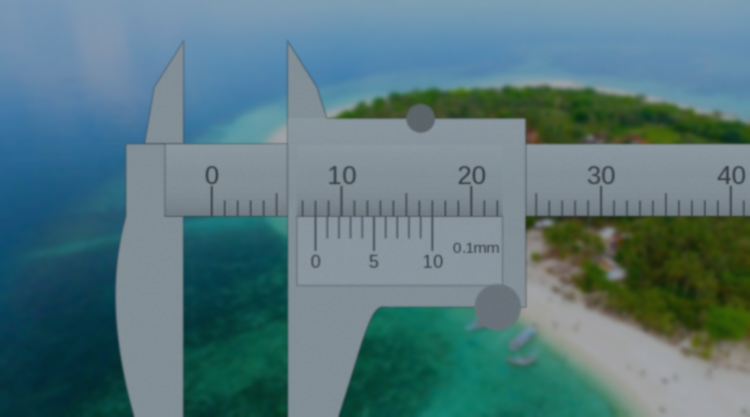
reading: value=8.0 unit=mm
